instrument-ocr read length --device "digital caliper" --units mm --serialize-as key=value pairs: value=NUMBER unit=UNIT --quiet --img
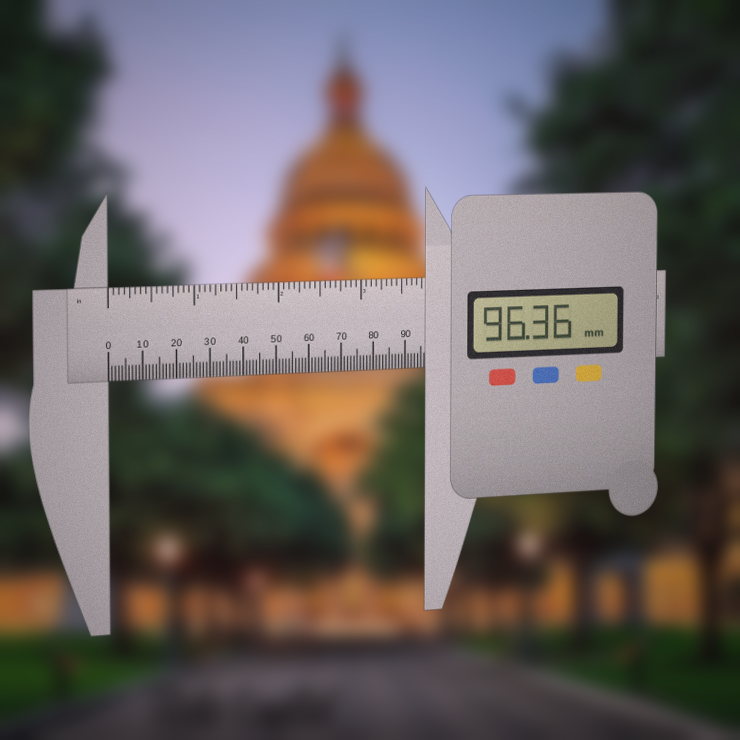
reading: value=96.36 unit=mm
